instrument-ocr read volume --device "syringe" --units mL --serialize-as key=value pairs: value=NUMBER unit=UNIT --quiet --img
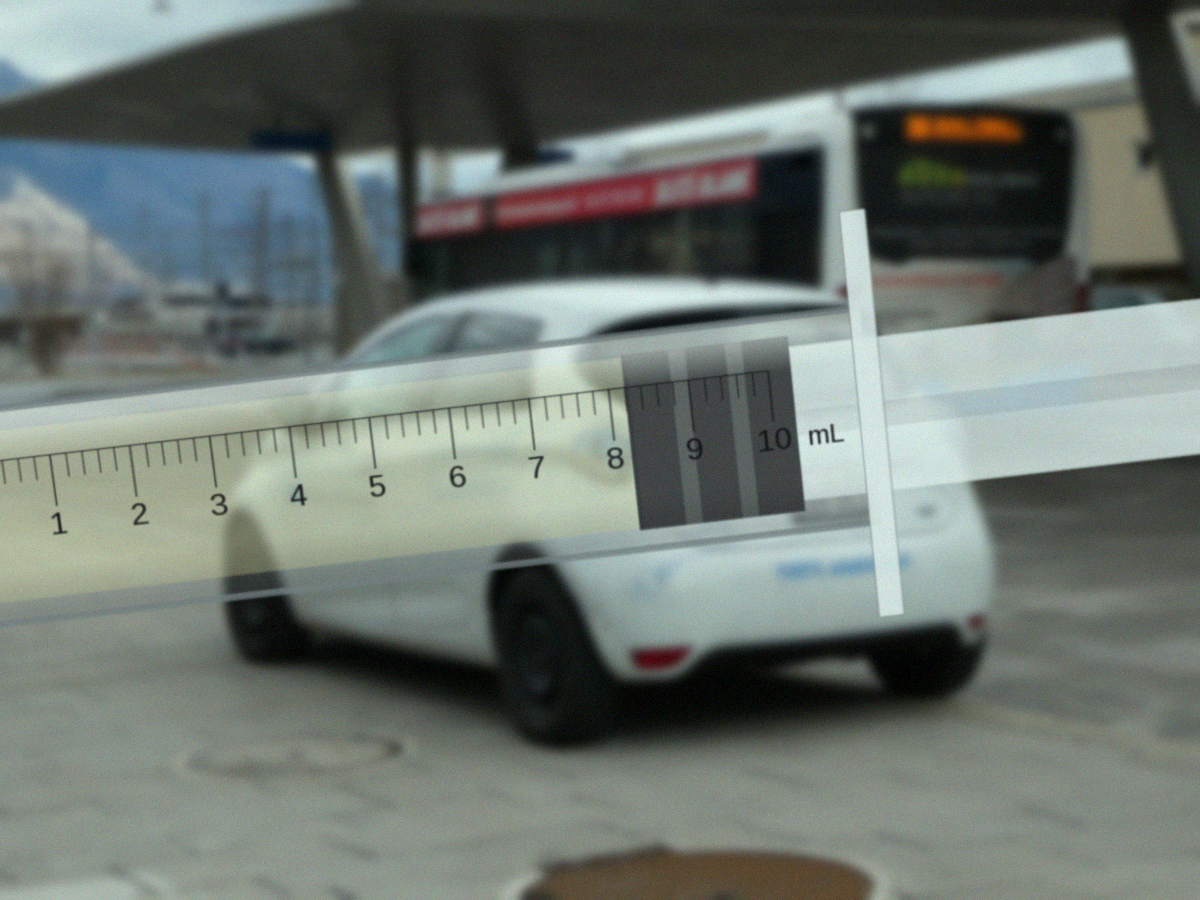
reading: value=8.2 unit=mL
